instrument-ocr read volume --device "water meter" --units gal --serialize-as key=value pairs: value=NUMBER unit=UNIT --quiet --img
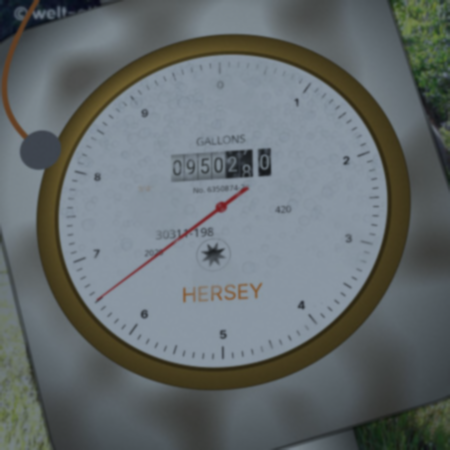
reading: value=950276.5 unit=gal
